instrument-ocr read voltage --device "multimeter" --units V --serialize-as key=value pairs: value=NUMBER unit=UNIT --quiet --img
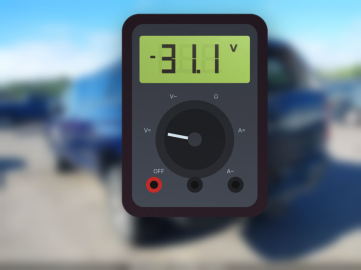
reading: value=-31.1 unit=V
